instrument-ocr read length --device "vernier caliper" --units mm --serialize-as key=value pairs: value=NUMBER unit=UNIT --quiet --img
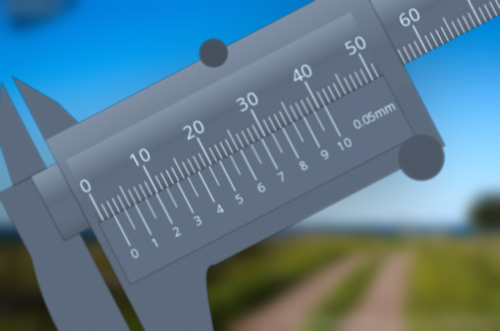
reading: value=2.0 unit=mm
